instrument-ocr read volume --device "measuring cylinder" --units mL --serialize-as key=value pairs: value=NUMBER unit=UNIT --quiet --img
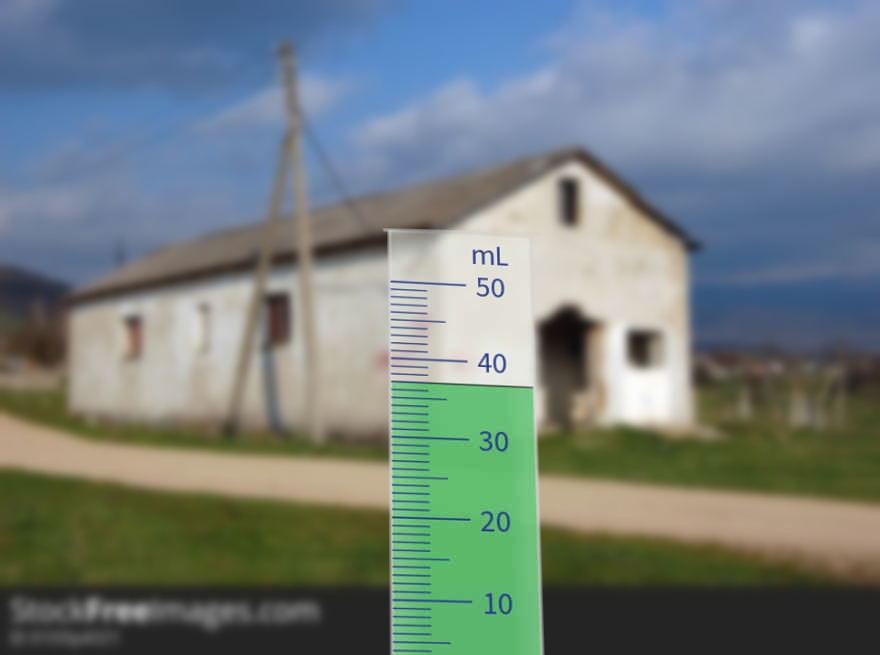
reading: value=37 unit=mL
